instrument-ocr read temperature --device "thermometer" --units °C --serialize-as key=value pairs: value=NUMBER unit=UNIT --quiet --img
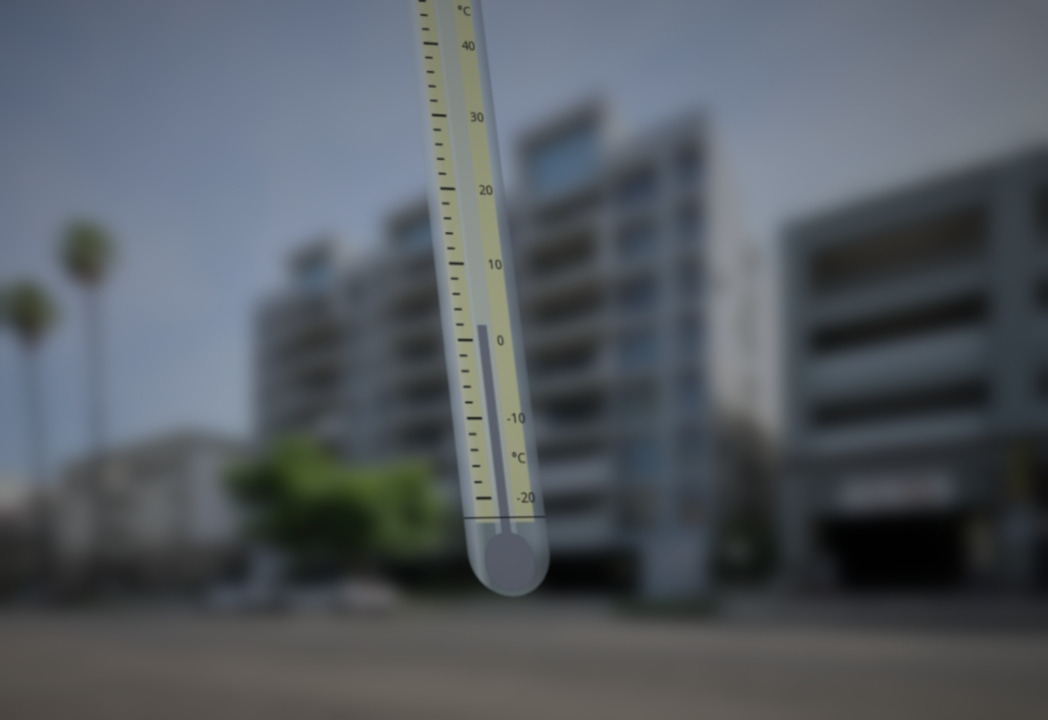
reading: value=2 unit=°C
